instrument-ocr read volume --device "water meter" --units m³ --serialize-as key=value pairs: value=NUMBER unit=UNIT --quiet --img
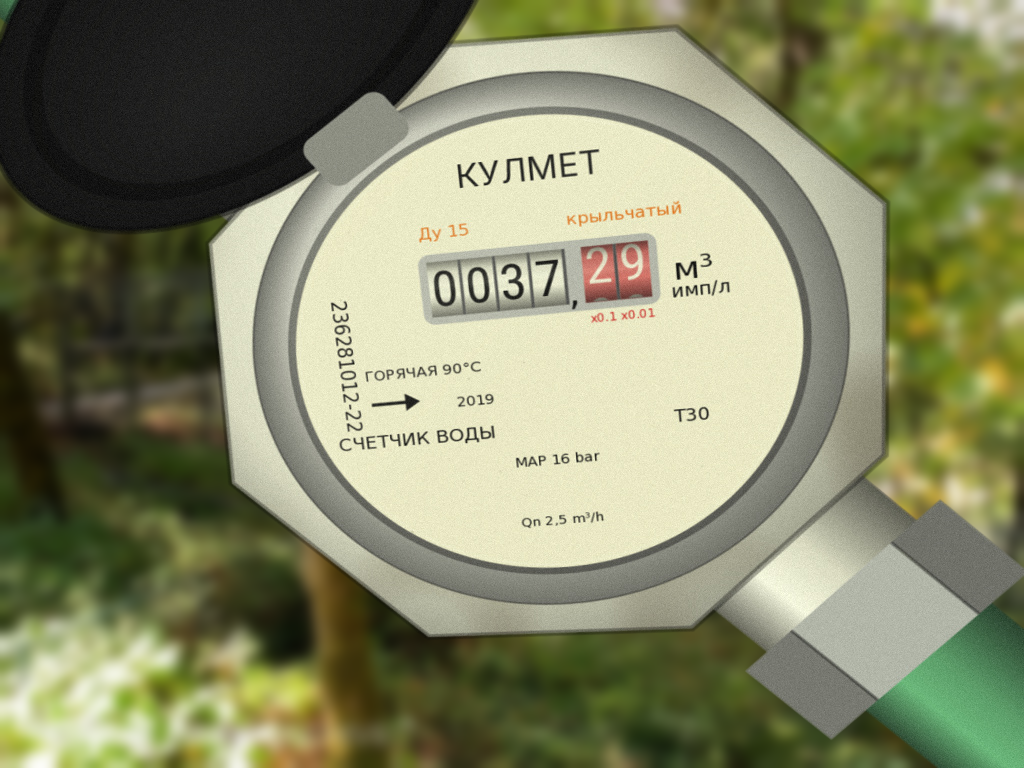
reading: value=37.29 unit=m³
